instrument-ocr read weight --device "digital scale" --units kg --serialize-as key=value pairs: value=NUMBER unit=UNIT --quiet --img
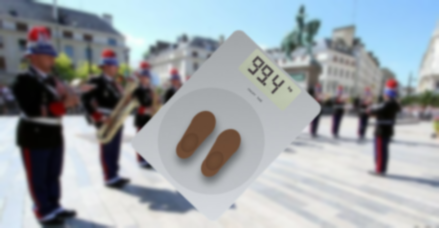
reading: value=99.4 unit=kg
